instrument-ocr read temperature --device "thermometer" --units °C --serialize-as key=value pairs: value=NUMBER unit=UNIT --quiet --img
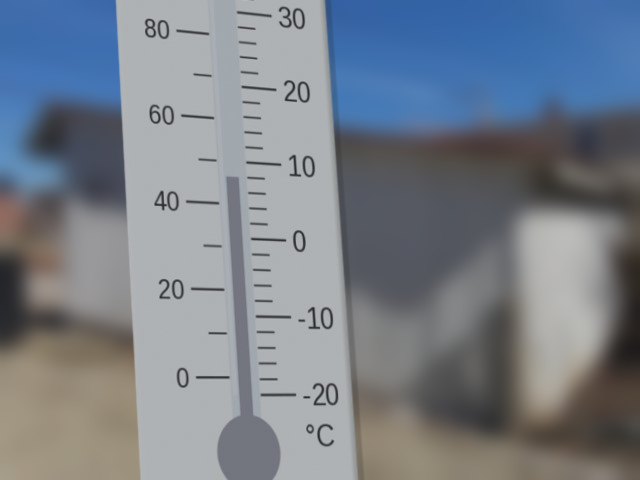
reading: value=8 unit=°C
